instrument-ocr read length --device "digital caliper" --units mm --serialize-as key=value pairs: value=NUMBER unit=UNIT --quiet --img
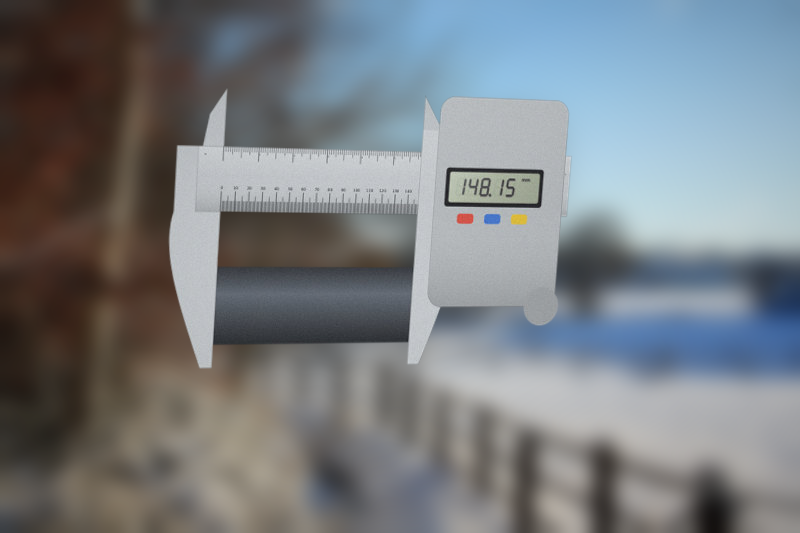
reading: value=148.15 unit=mm
